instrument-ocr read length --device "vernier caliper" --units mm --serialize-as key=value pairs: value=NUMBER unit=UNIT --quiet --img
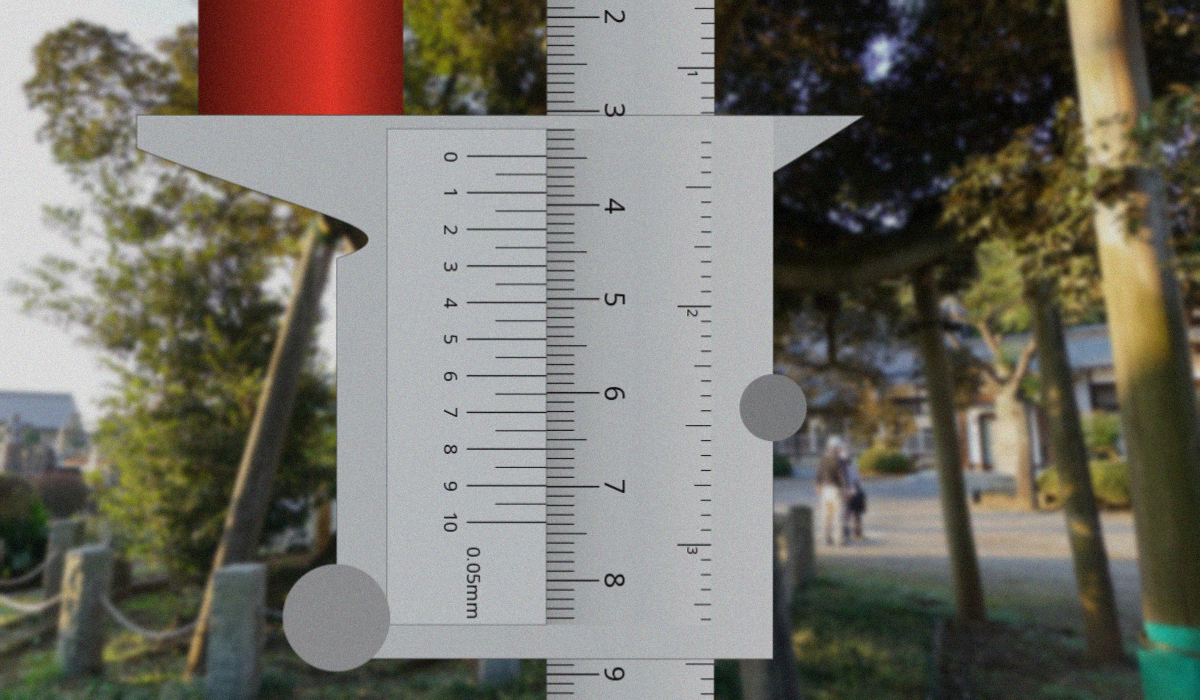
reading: value=34.8 unit=mm
